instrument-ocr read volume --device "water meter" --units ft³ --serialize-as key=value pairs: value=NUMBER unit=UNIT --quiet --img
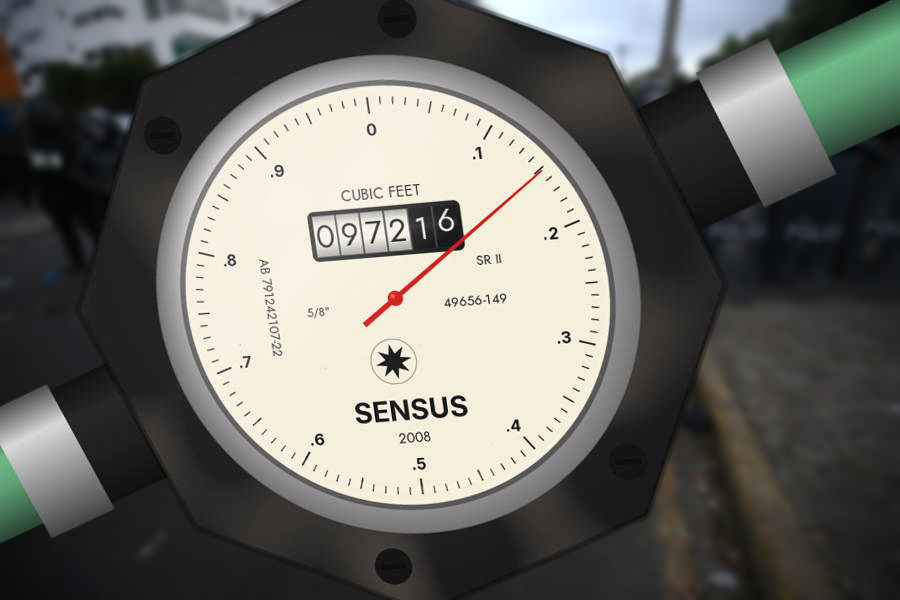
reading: value=97216.15 unit=ft³
